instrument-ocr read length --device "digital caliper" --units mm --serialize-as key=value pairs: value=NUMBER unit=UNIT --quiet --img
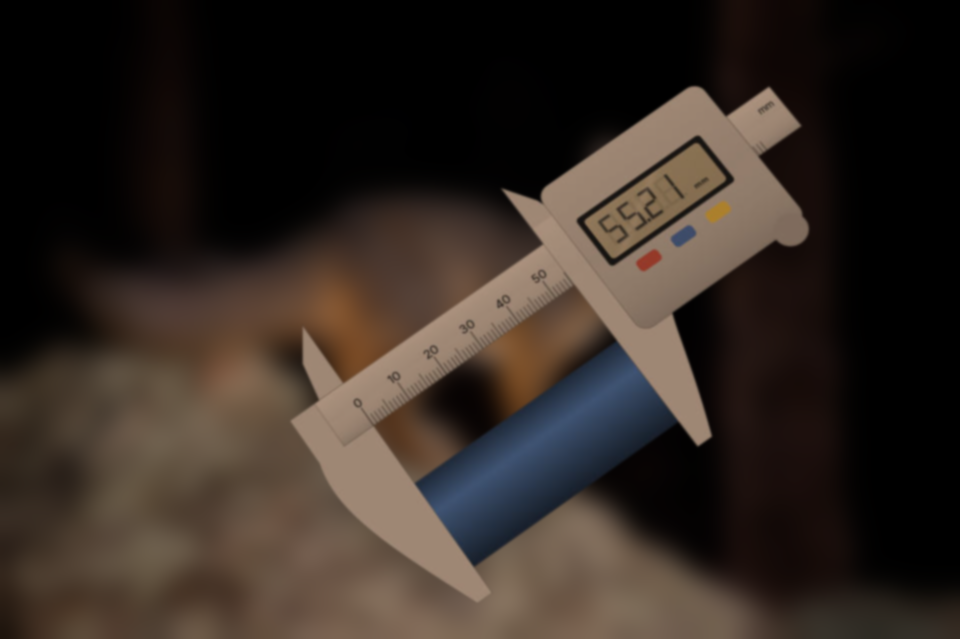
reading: value=55.21 unit=mm
